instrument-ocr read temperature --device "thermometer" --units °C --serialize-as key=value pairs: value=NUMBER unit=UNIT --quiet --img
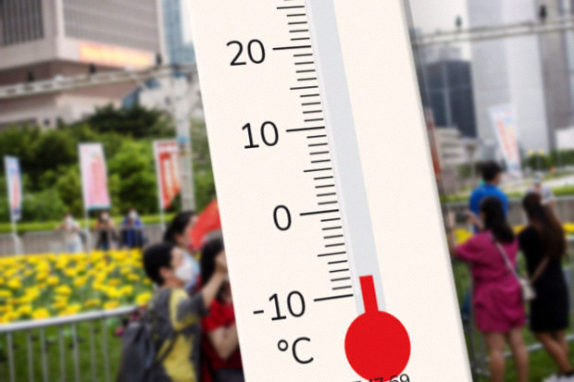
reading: value=-8 unit=°C
